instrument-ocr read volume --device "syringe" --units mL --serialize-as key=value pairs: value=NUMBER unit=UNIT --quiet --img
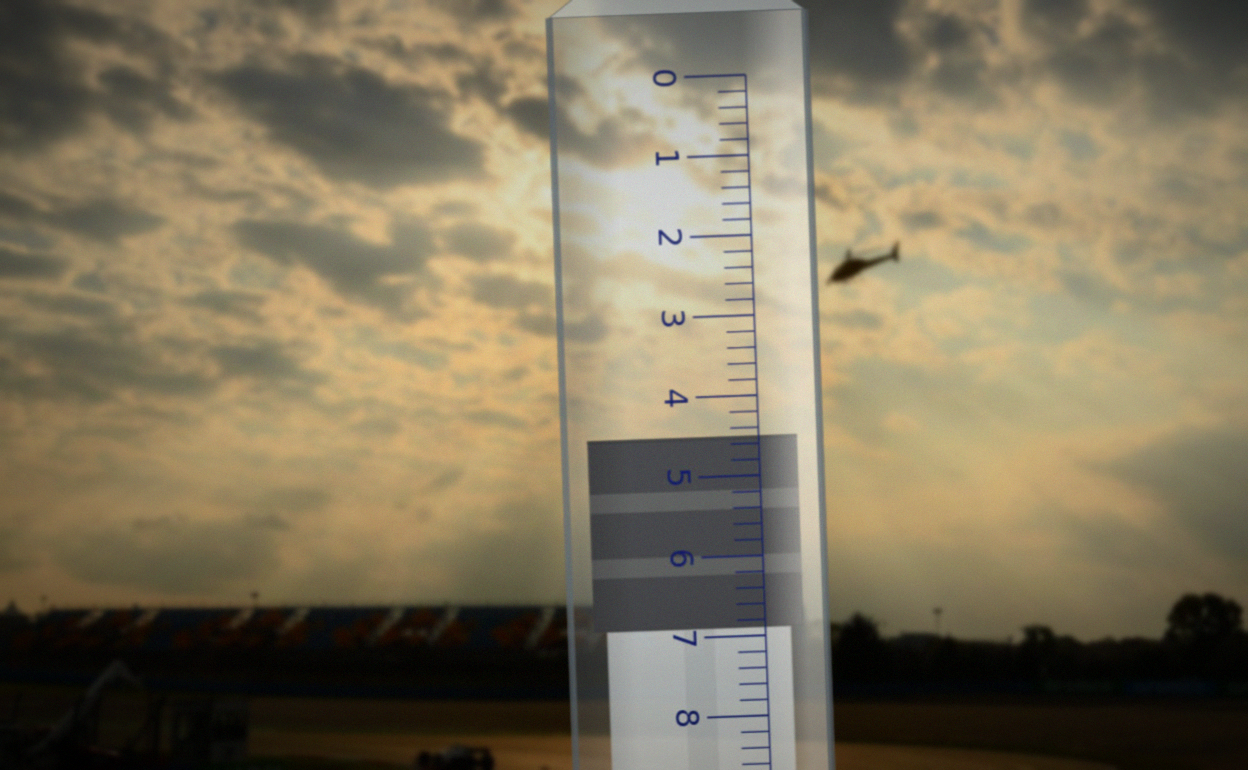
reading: value=4.5 unit=mL
